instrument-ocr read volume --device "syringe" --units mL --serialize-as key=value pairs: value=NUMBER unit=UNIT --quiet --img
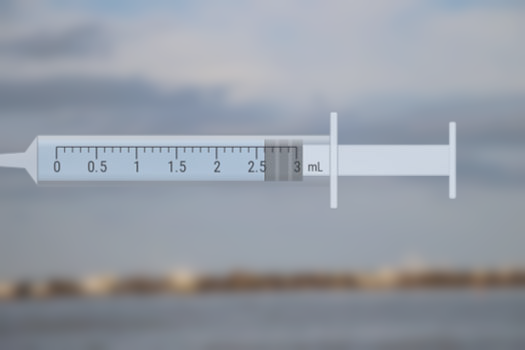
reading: value=2.6 unit=mL
